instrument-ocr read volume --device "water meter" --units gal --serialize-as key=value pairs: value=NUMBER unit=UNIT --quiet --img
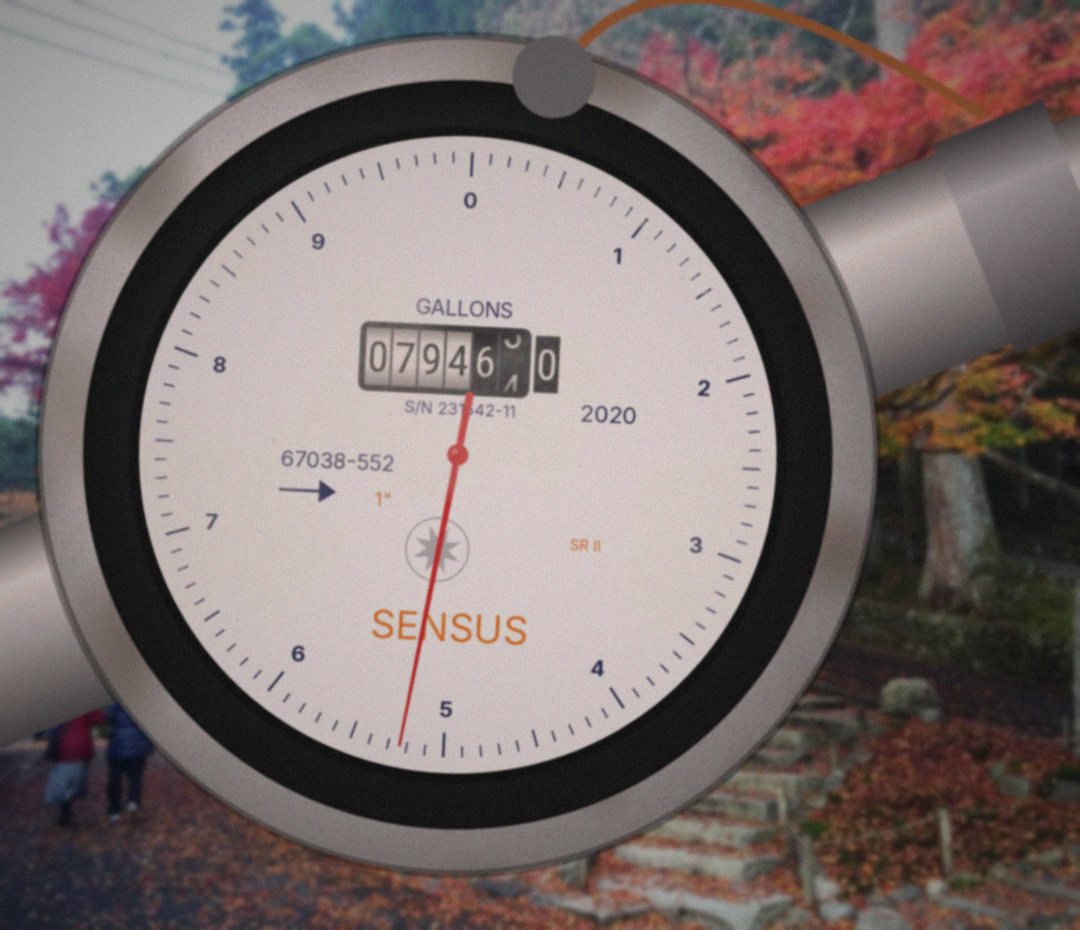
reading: value=794635.2 unit=gal
